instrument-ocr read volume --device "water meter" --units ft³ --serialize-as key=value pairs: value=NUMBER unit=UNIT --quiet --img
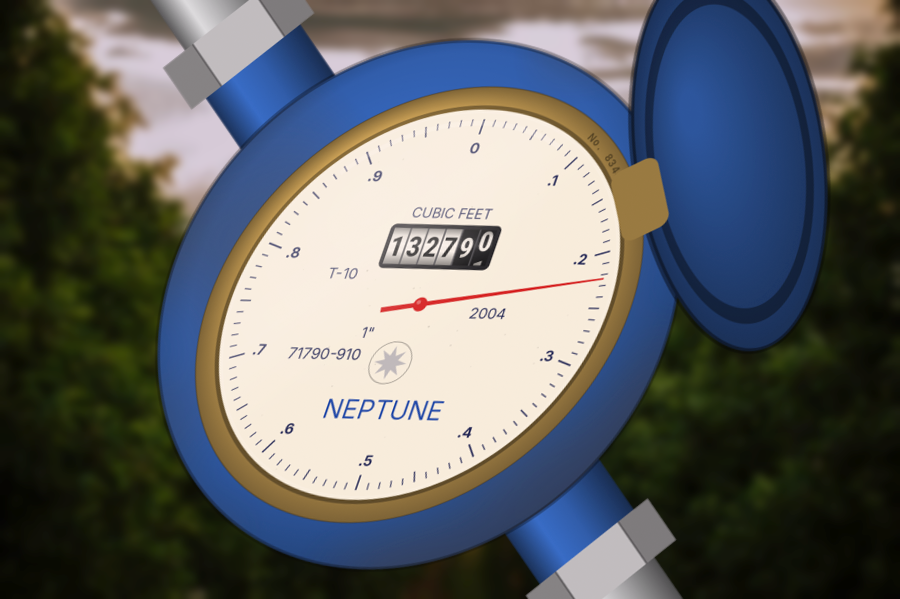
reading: value=132790.22 unit=ft³
